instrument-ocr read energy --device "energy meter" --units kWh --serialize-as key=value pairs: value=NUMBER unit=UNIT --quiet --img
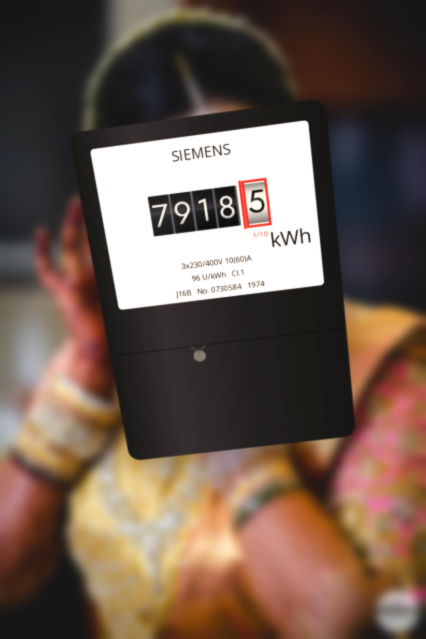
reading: value=7918.5 unit=kWh
